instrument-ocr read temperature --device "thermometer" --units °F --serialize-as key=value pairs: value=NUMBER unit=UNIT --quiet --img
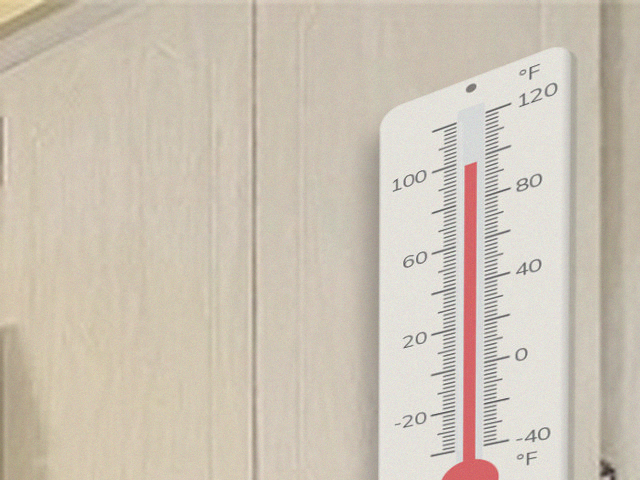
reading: value=98 unit=°F
